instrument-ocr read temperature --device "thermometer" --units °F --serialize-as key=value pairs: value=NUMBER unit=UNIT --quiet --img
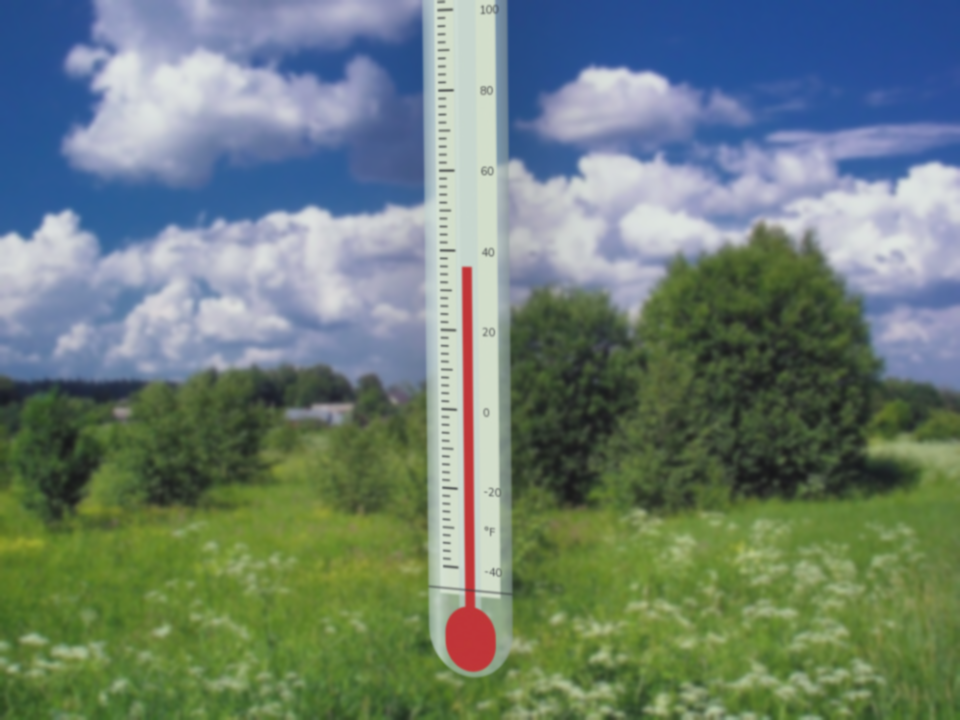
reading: value=36 unit=°F
